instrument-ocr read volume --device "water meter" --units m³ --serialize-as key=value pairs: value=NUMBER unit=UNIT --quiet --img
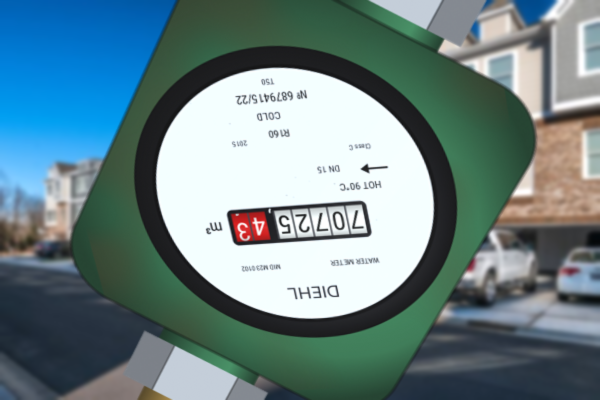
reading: value=70725.43 unit=m³
